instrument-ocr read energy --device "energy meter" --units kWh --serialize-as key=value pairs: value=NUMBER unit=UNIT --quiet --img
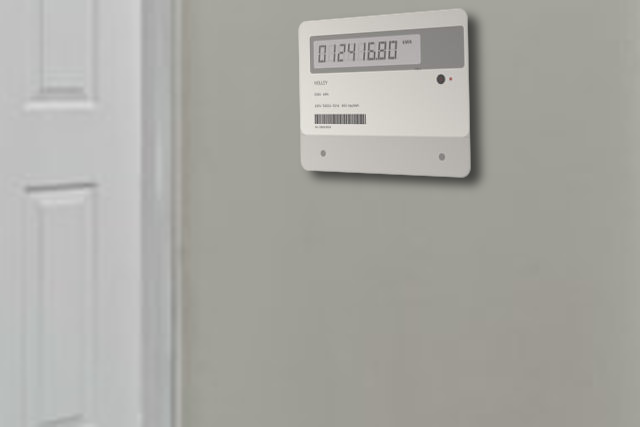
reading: value=12416.80 unit=kWh
